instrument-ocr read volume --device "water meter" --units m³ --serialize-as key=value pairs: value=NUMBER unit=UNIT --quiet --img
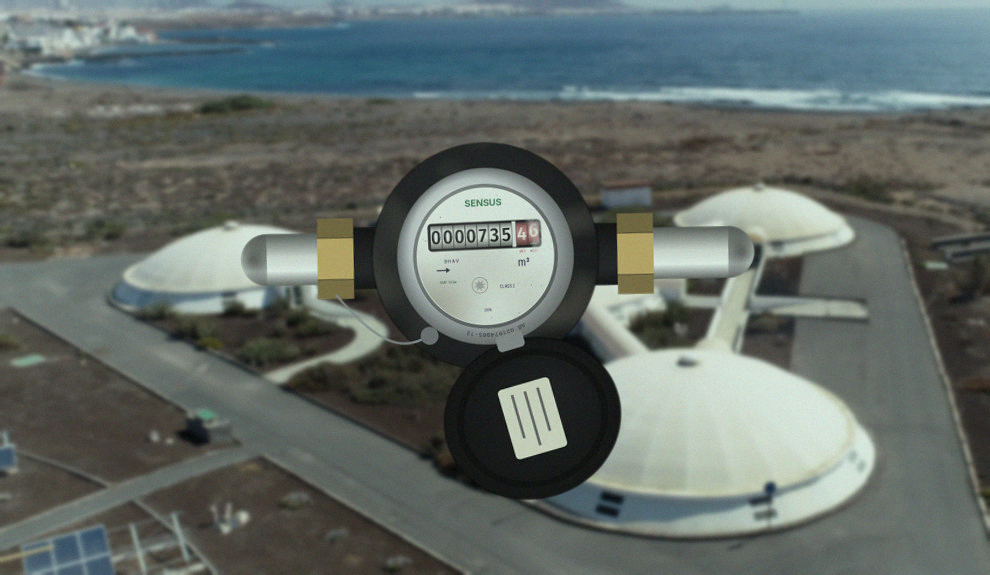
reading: value=735.46 unit=m³
